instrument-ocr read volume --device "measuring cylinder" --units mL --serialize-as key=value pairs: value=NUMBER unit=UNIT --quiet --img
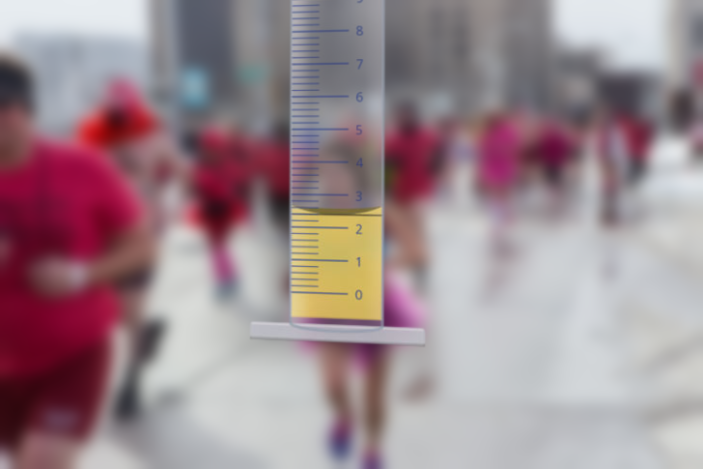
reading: value=2.4 unit=mL
